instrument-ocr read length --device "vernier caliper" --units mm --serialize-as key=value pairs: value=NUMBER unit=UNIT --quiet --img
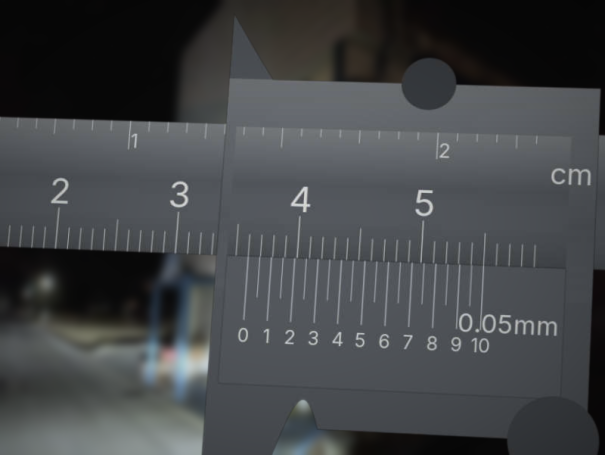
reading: value=36.0 unit=mm
